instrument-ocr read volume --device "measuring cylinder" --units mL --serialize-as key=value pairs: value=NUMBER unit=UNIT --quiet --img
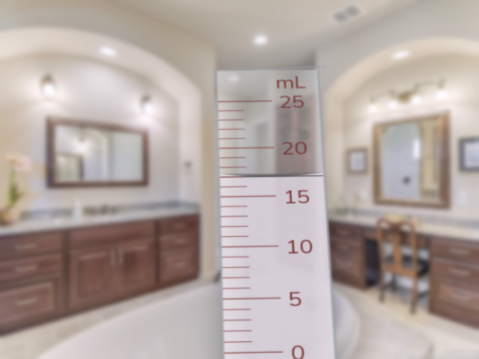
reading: value=17 unit=mL
